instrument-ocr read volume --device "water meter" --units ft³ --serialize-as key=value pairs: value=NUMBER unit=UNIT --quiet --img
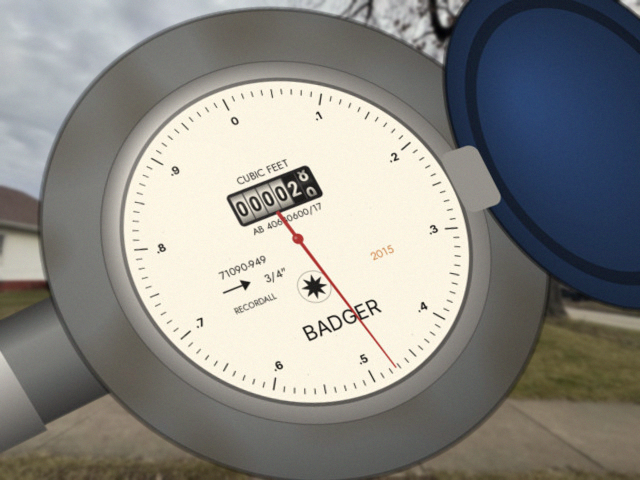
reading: value=28.47 unit=ft³
